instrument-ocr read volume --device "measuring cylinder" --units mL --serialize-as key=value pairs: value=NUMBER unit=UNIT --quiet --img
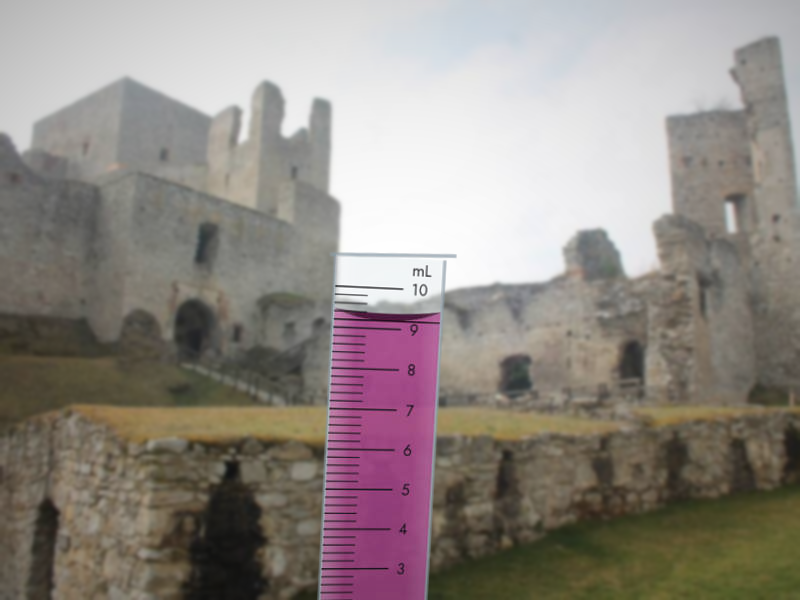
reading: value=9.2 unit=mL
